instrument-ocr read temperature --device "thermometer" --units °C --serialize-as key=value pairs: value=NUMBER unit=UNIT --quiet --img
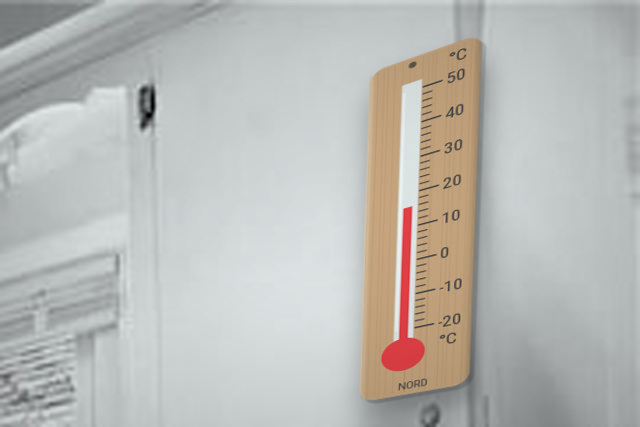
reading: value=16 unit=°C
